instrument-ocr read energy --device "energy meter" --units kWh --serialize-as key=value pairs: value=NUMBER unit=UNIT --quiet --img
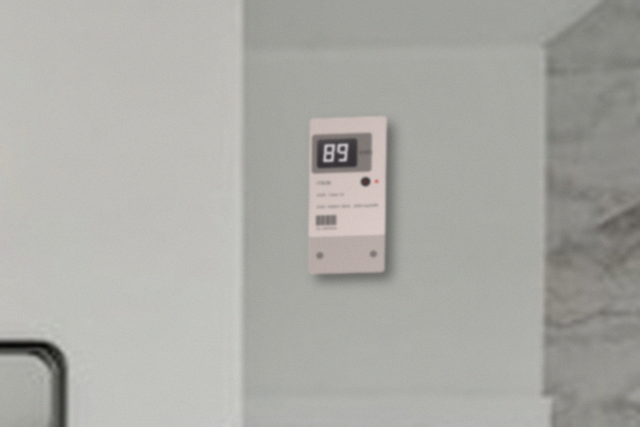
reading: value=89 unit=kWh
